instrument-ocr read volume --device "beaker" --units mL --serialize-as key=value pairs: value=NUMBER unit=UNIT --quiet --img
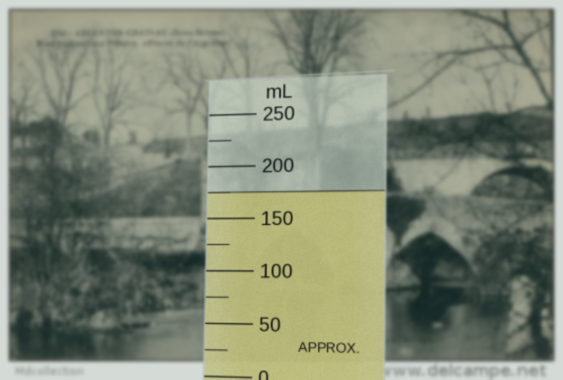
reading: value=175 unit=mL
